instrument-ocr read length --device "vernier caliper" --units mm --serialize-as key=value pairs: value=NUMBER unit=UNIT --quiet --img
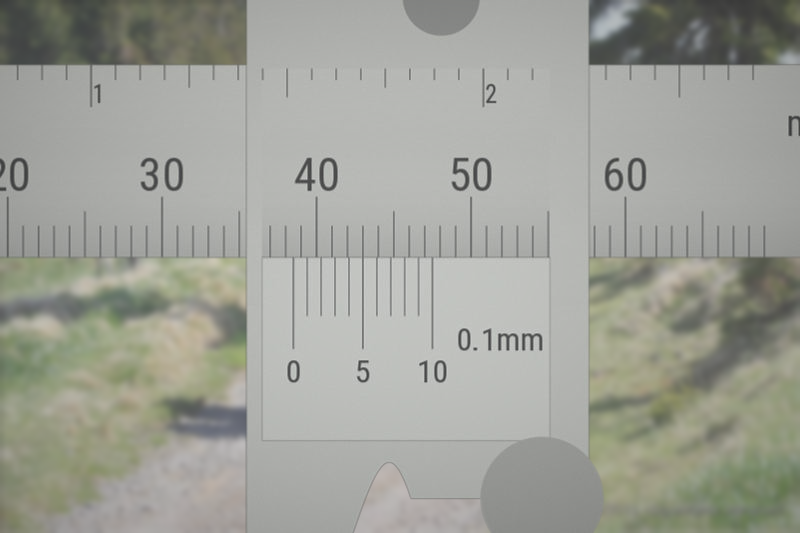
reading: value=38.5 unit=mm
